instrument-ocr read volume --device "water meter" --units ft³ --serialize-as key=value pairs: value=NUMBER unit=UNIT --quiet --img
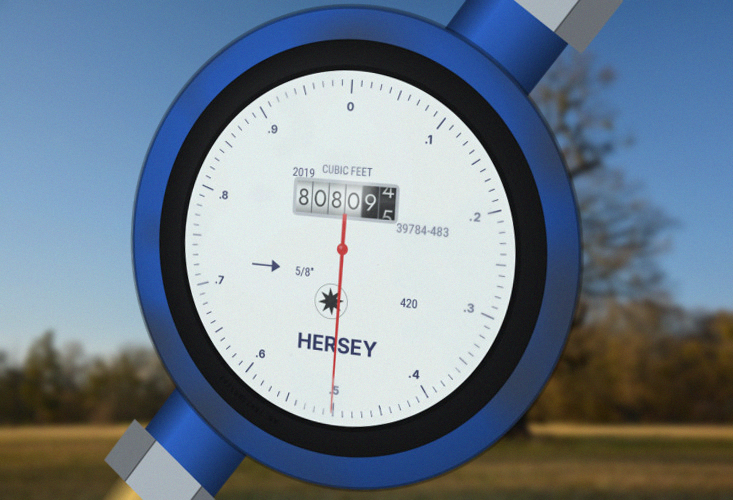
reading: value=808094.50 unit=ft³
